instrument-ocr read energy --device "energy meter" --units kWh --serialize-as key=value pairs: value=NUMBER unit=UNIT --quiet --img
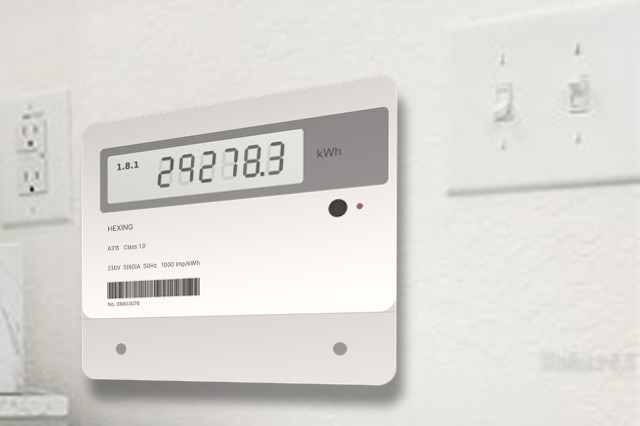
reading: value=29278.3 unit=kWh
